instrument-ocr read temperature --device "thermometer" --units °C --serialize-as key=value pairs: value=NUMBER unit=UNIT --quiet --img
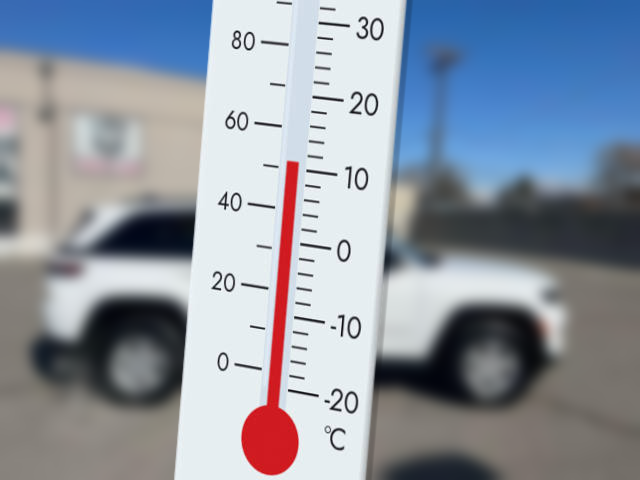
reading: value=11 unit=°C
